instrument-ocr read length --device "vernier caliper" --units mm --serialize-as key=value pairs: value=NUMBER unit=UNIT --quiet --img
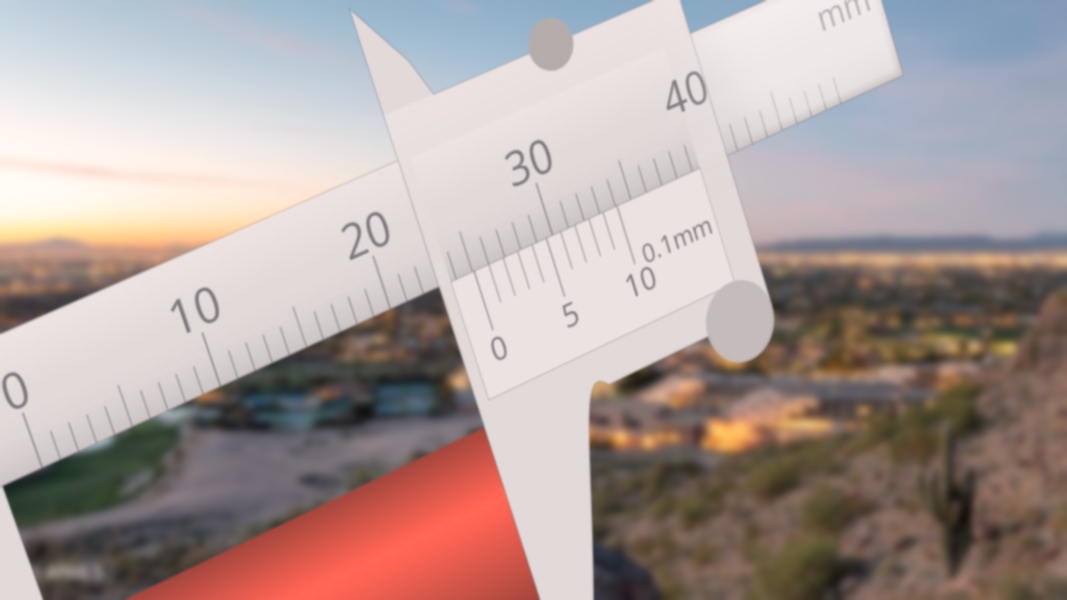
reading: value=25.1 unit=mm
